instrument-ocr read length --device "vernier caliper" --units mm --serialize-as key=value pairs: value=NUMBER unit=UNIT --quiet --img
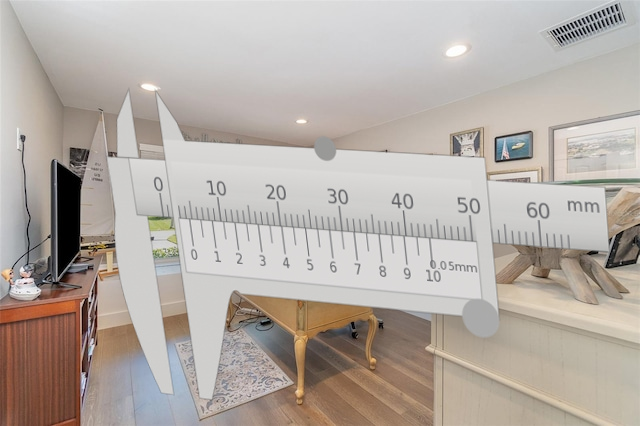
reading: value=4.6 unit=mm
